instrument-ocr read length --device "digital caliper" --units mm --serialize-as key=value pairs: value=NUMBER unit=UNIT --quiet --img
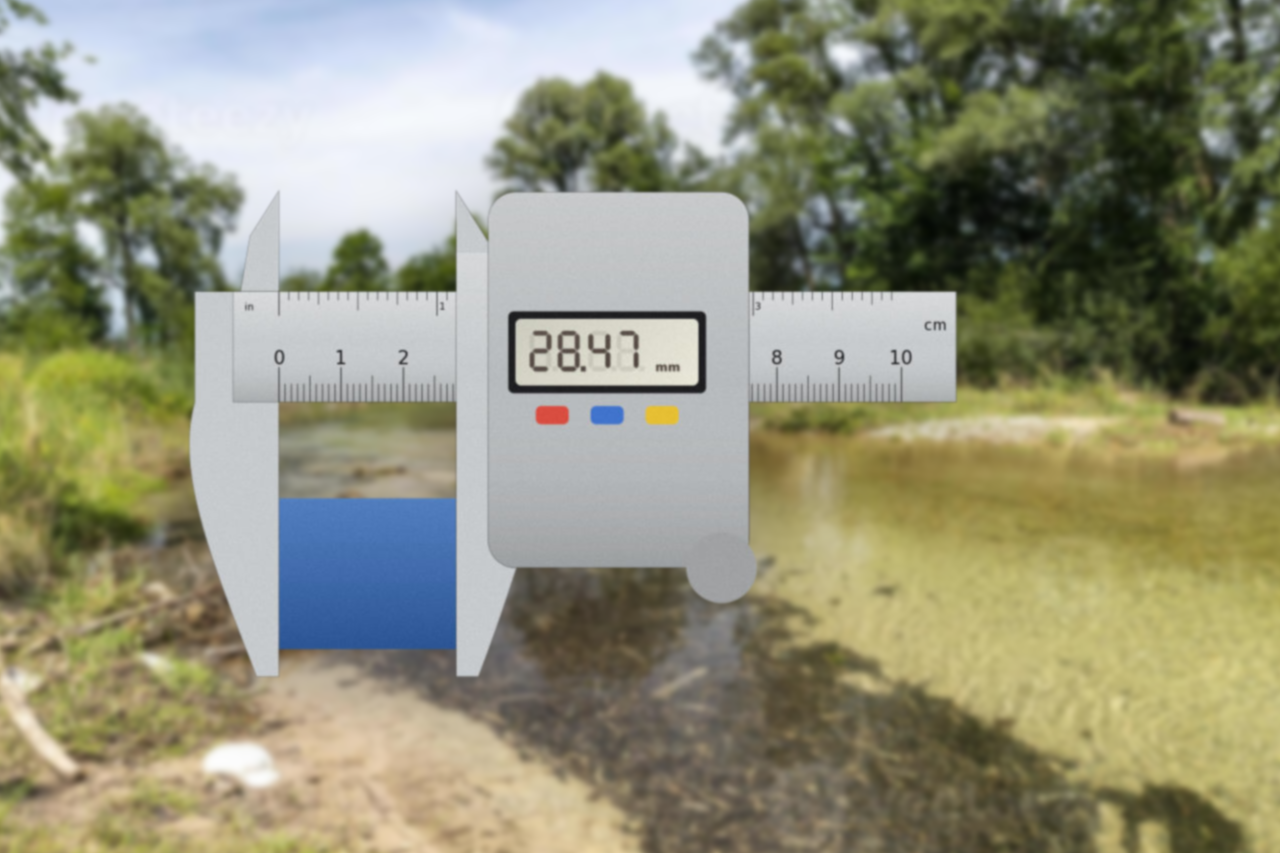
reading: value=28.47 unit=mm
